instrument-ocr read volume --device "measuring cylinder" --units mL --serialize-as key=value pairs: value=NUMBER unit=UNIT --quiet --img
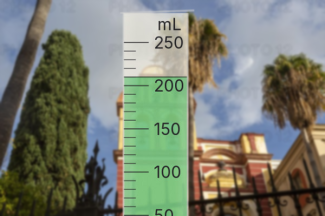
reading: value=210 unit=mL
